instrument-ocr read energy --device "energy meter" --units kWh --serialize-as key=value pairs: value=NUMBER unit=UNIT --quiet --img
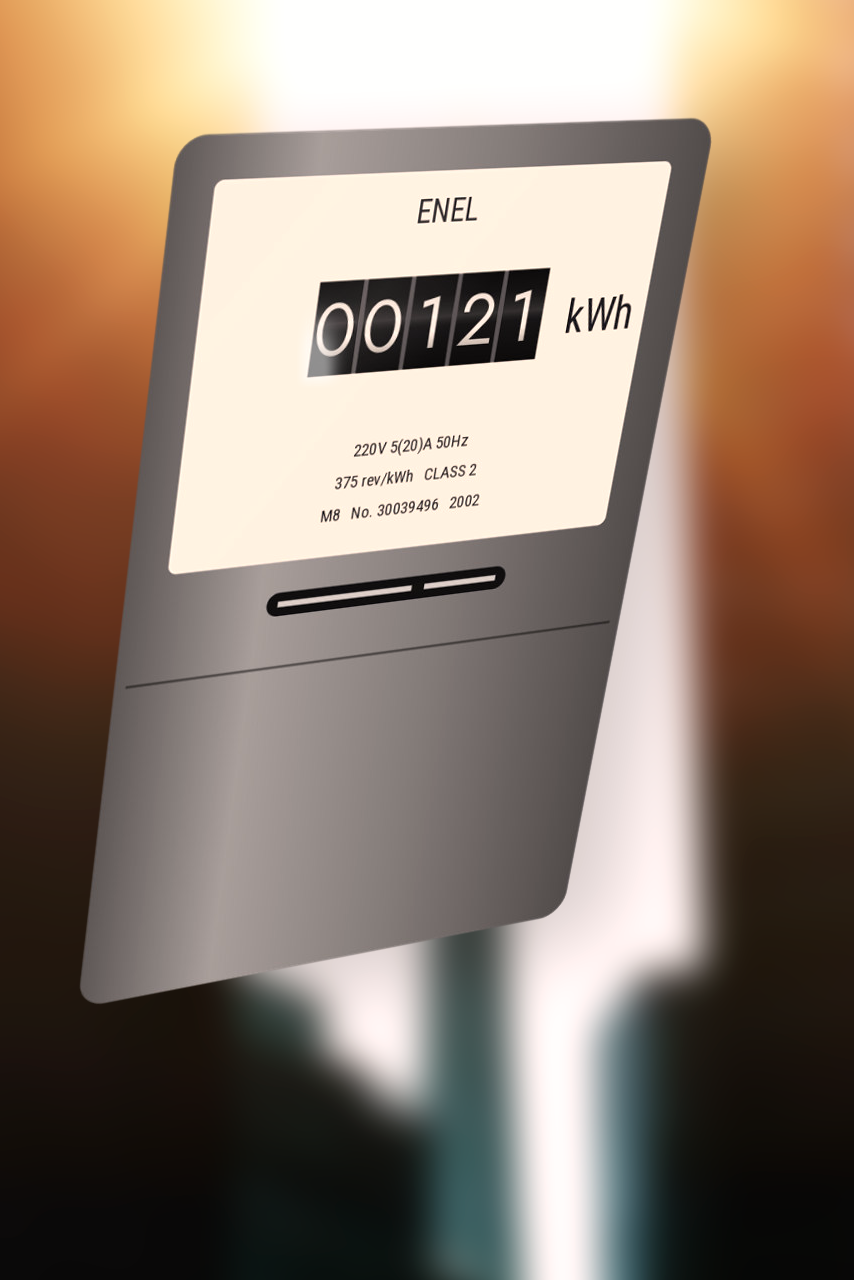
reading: value=121 unit=kWh
